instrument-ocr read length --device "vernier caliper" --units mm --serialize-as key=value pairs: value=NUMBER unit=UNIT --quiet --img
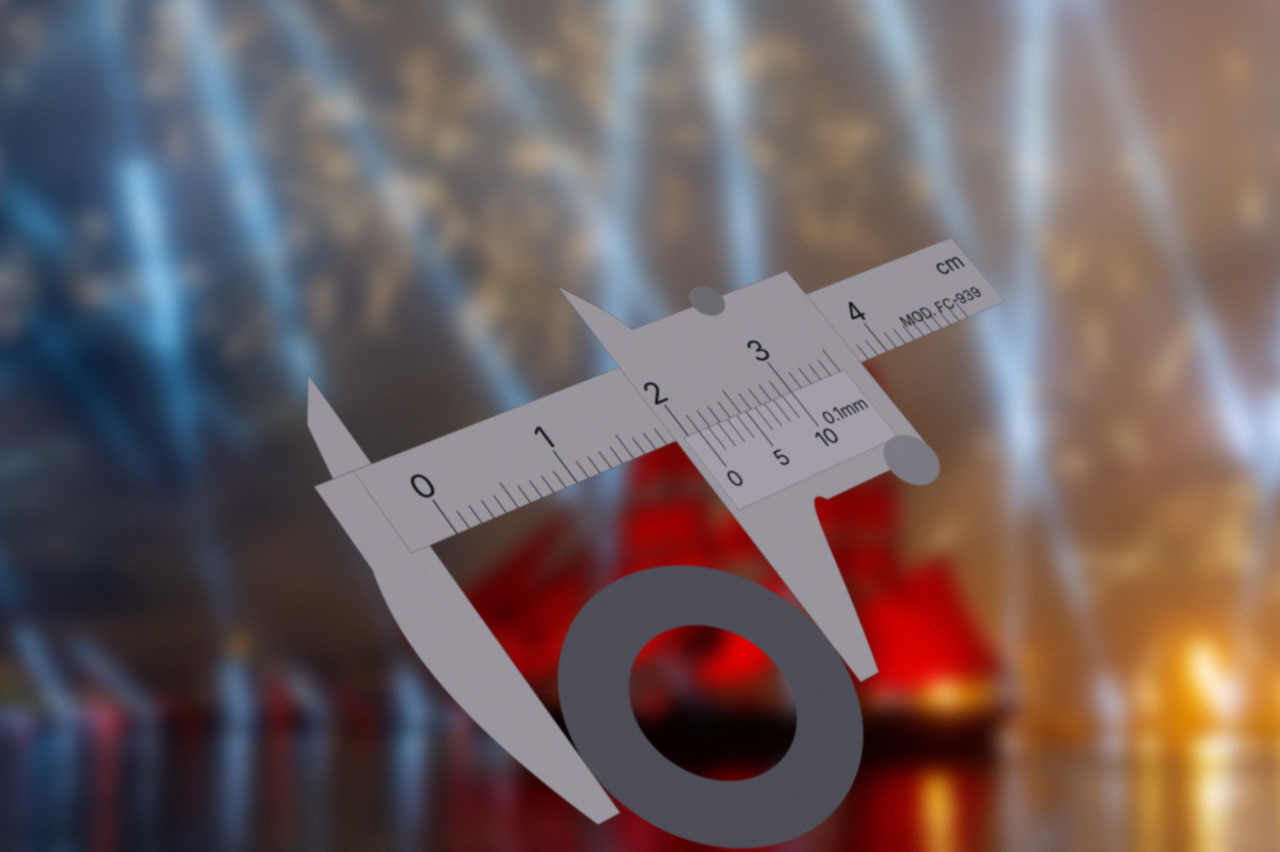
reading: value=21.0 unit=mm
